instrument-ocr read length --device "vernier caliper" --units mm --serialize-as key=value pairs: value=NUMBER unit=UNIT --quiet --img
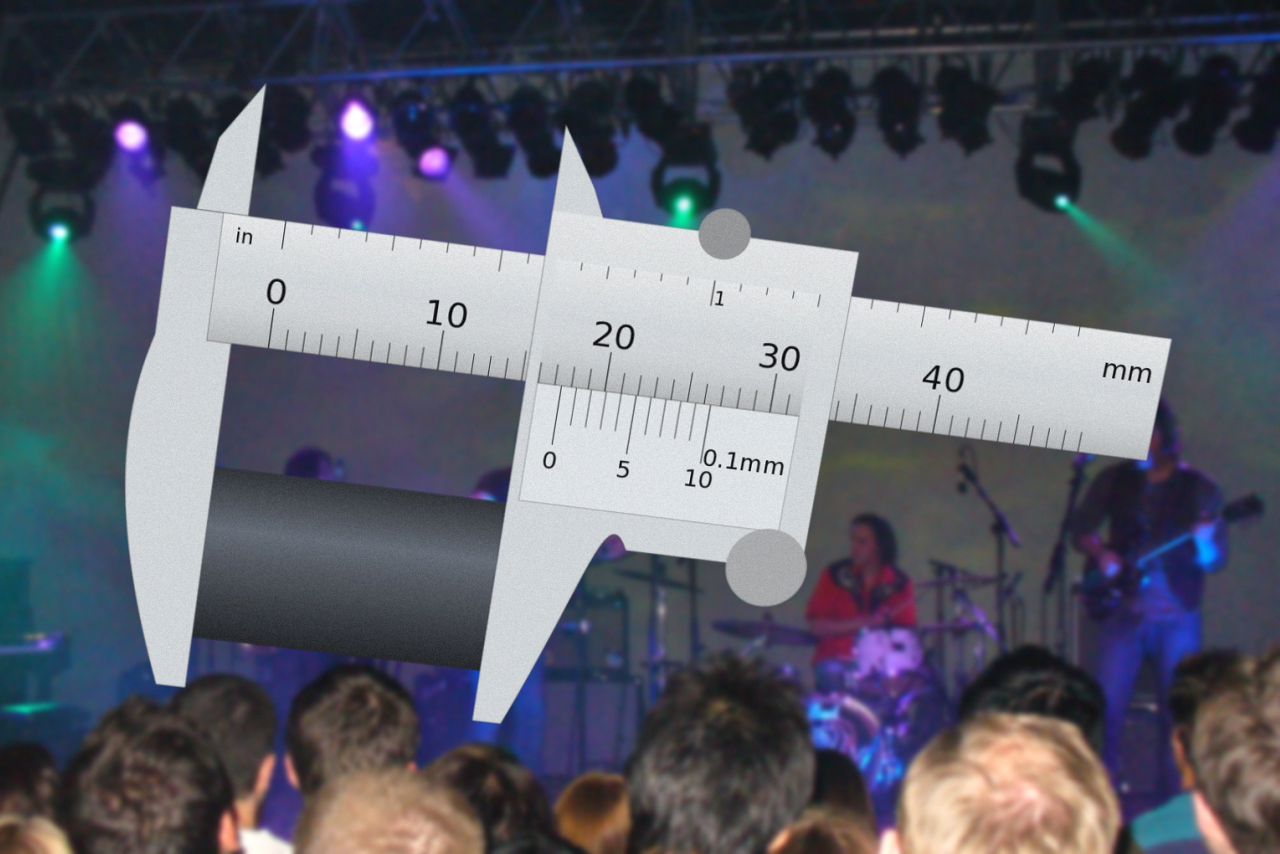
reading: value=17.4 unit=mm
